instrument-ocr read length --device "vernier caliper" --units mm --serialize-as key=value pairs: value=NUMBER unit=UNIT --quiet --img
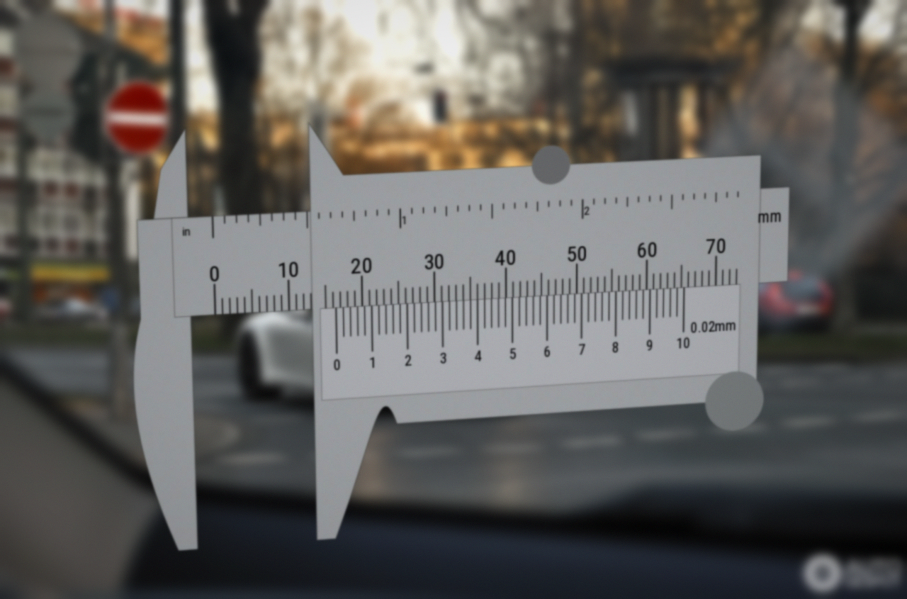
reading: value=16.4 unit=mm
